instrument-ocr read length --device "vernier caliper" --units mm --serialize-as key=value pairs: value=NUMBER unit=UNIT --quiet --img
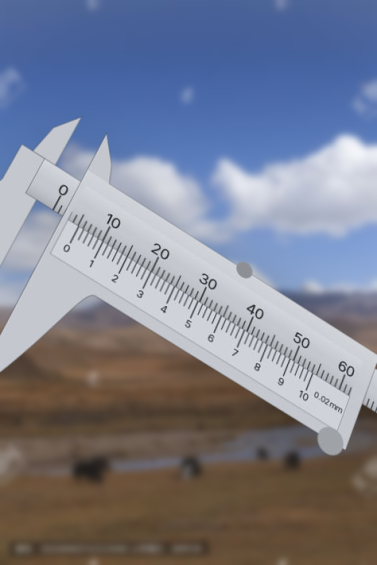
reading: value=5.2 unit=mm
